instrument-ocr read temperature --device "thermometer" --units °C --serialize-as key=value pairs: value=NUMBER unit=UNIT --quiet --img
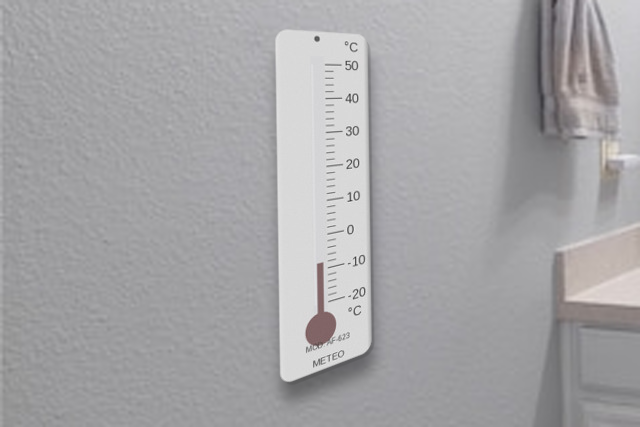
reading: value=-8 unit=°C
